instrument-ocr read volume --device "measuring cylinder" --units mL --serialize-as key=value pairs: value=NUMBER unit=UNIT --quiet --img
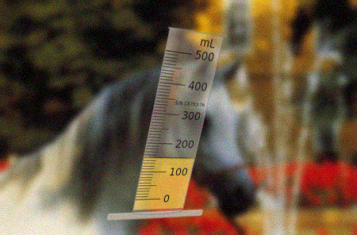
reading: value=150 unit=mL
